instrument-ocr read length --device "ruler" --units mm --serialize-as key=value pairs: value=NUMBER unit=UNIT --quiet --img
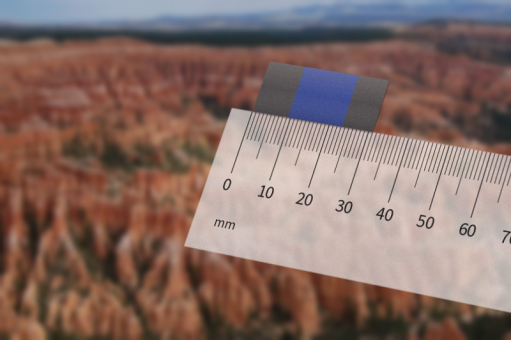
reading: value=31 unit=mm
